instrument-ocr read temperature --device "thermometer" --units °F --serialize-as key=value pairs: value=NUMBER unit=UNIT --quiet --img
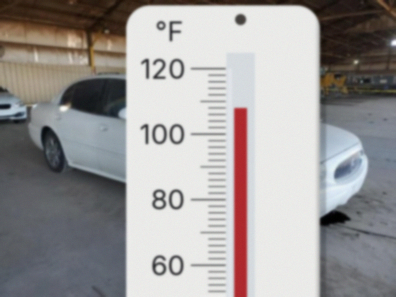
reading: value=108 unit=°F
